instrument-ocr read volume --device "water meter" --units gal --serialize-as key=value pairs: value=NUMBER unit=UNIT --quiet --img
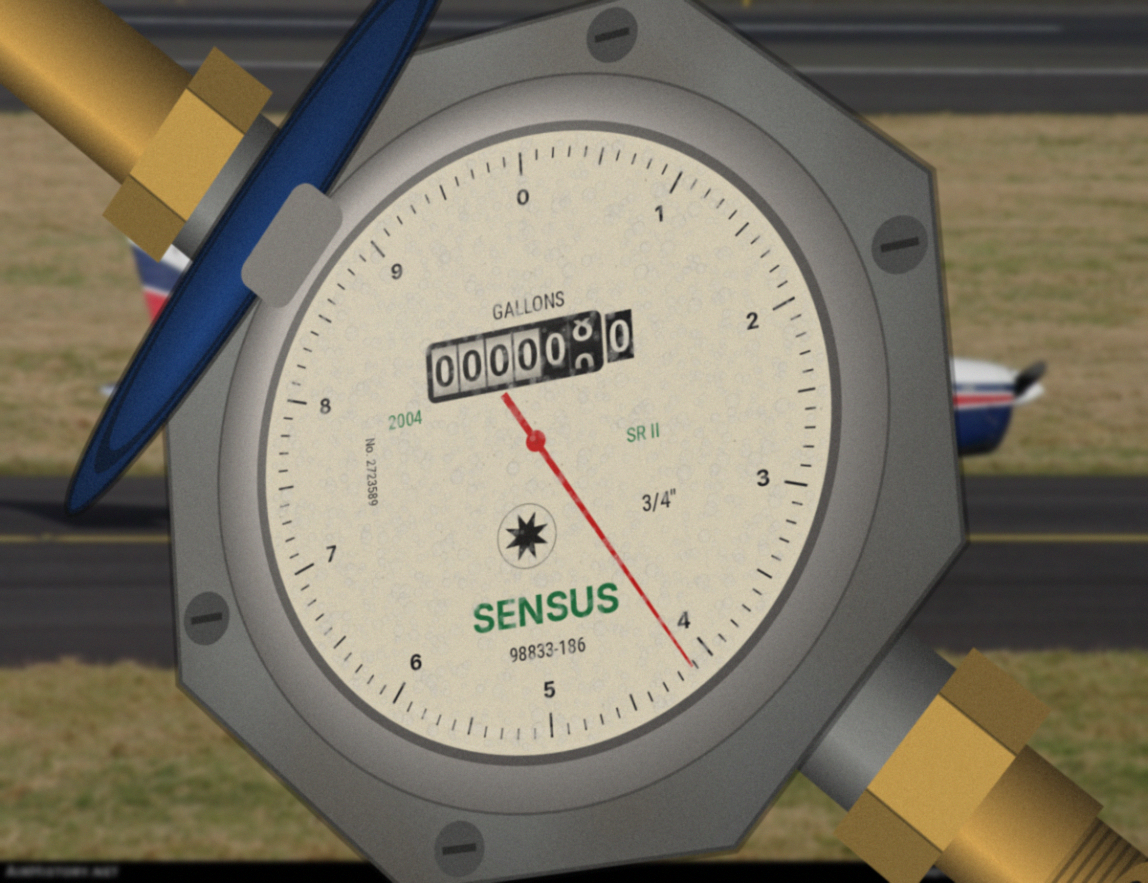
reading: value=84.1 unit=gal
